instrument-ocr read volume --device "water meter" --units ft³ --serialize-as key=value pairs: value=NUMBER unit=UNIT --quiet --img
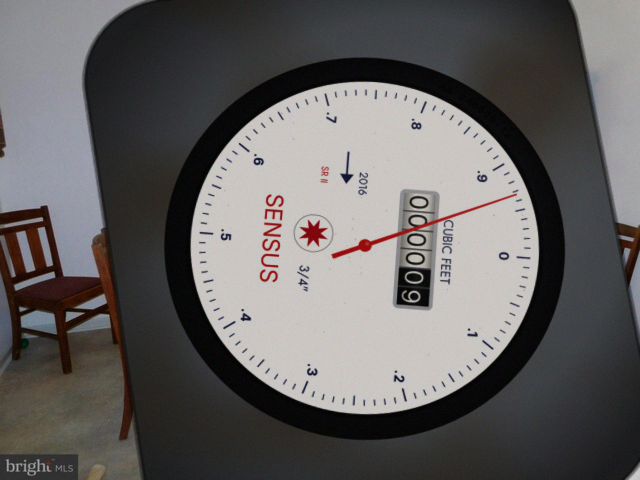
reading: value=8.93 unit=ft³
